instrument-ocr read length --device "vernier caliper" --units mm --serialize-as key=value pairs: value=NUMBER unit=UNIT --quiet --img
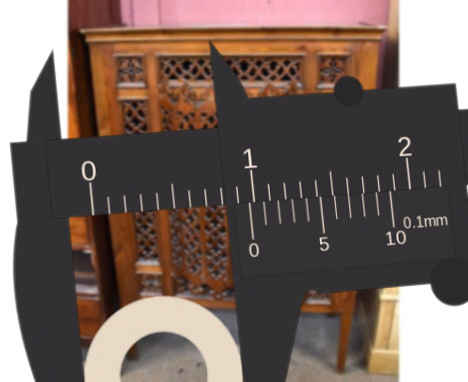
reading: value=9.7 unit=mm
